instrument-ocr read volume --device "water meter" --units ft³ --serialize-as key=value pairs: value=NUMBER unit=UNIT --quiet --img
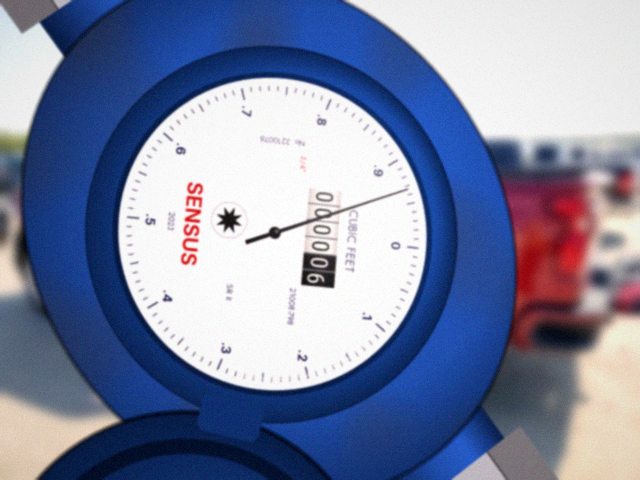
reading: value=5.93 unit=ft³
